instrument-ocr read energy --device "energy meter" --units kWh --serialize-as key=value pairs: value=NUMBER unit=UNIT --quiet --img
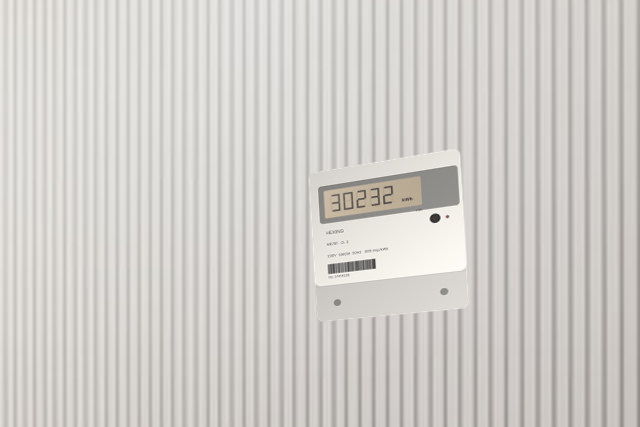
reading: value=30232 unit=kWh
